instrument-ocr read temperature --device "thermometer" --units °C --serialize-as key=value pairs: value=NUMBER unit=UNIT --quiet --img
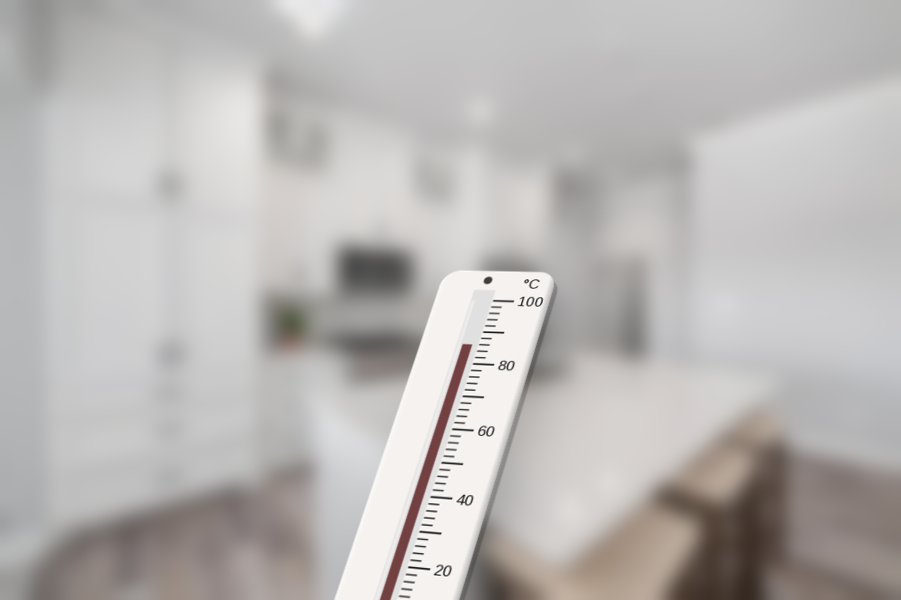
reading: value=86 unit=°C
